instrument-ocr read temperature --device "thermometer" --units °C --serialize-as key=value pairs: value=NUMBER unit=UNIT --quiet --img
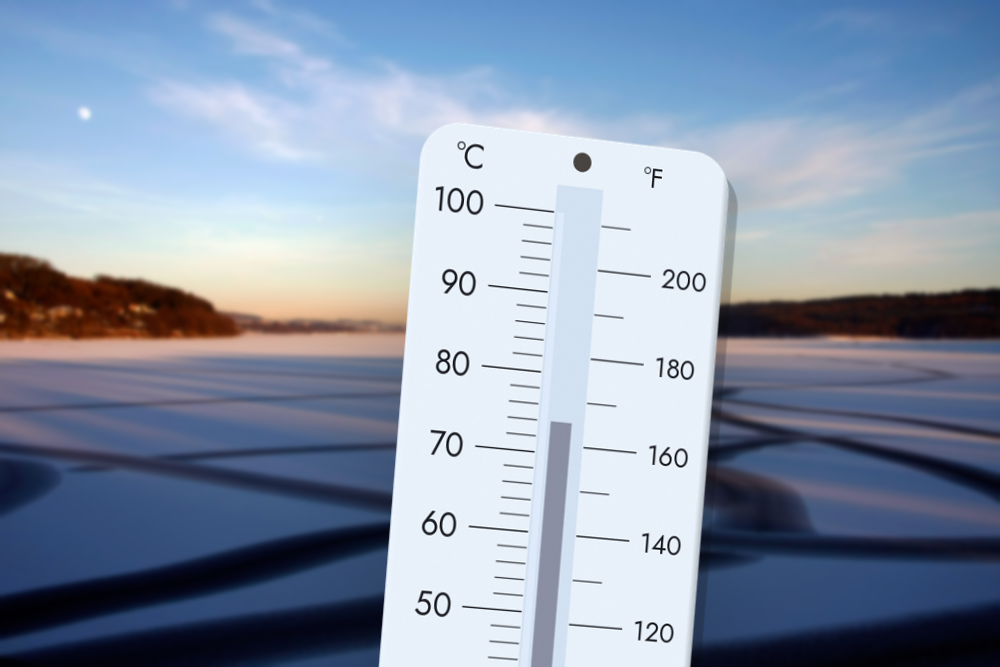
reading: value=74 unit=°C
